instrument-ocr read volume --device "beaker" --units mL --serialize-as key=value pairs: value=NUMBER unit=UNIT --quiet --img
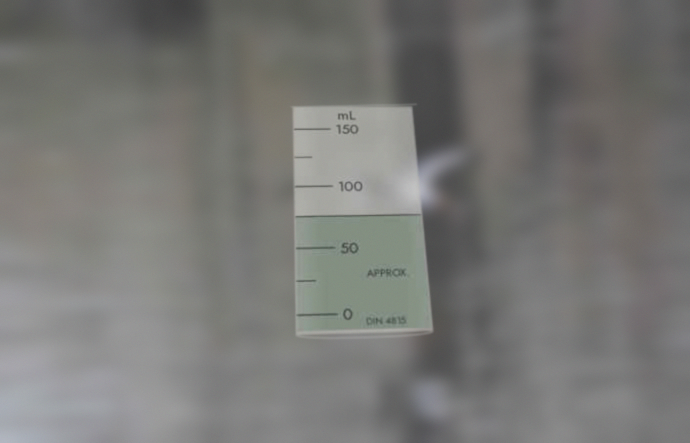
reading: value=75 unit=mL
